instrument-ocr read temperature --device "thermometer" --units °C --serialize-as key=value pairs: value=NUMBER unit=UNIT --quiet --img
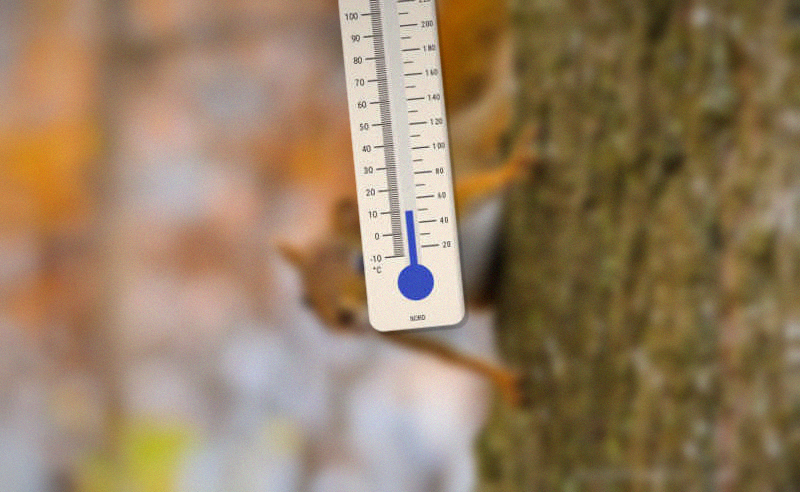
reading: value=10 unit=°C
